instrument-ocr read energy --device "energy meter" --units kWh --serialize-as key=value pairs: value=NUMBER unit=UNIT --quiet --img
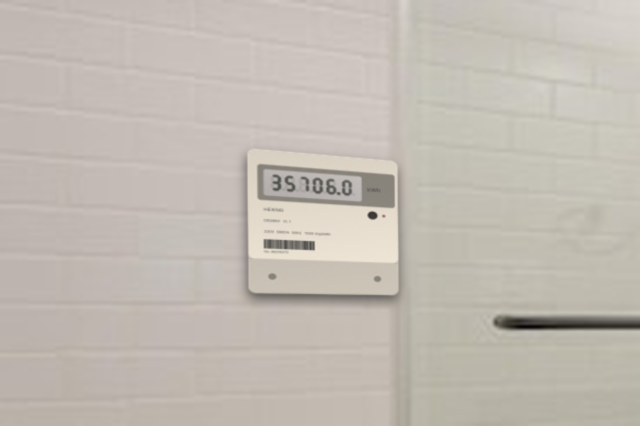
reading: value=35706.0 unit=kWh
